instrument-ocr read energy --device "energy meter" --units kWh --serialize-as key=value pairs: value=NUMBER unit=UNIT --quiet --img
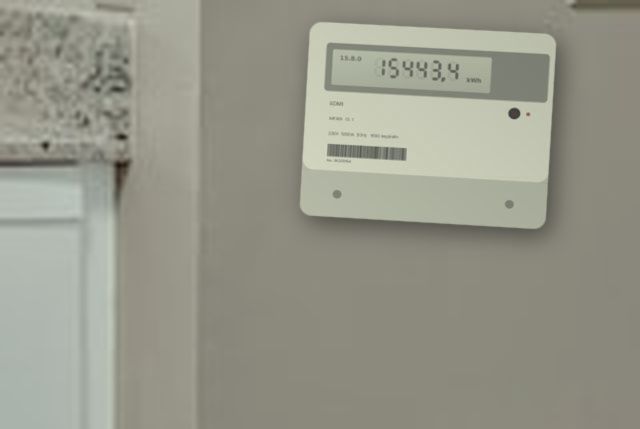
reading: value=15443.4 unit=kWh
